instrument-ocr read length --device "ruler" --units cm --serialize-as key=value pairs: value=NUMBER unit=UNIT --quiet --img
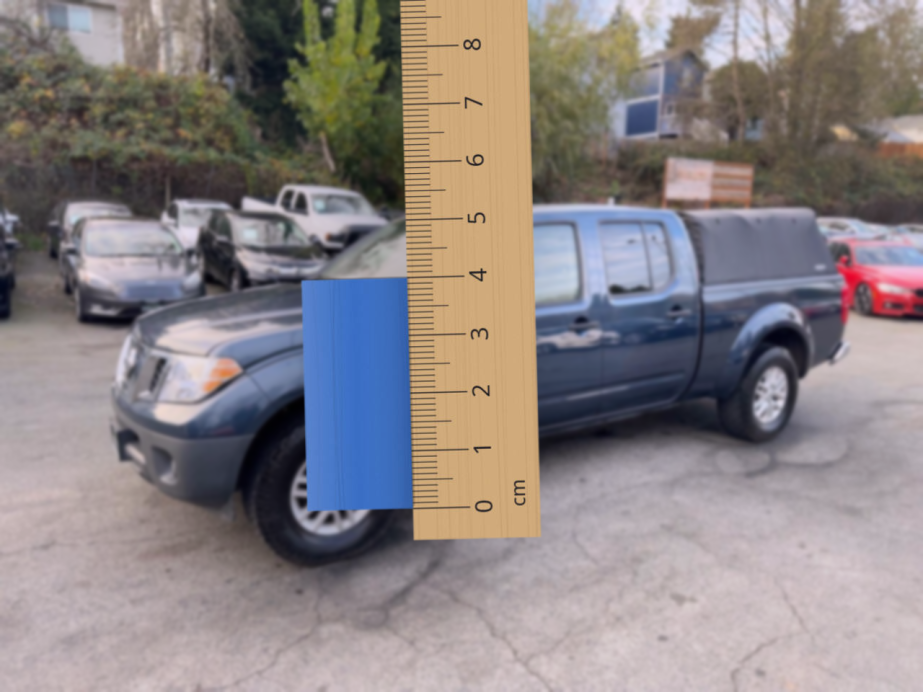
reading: value=4 unit=cm
